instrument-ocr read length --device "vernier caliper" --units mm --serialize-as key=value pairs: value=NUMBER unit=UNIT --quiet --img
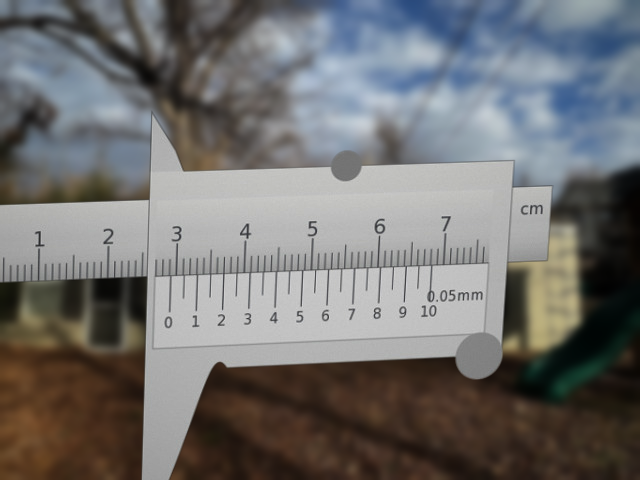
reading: value=29.2 unit=mm
